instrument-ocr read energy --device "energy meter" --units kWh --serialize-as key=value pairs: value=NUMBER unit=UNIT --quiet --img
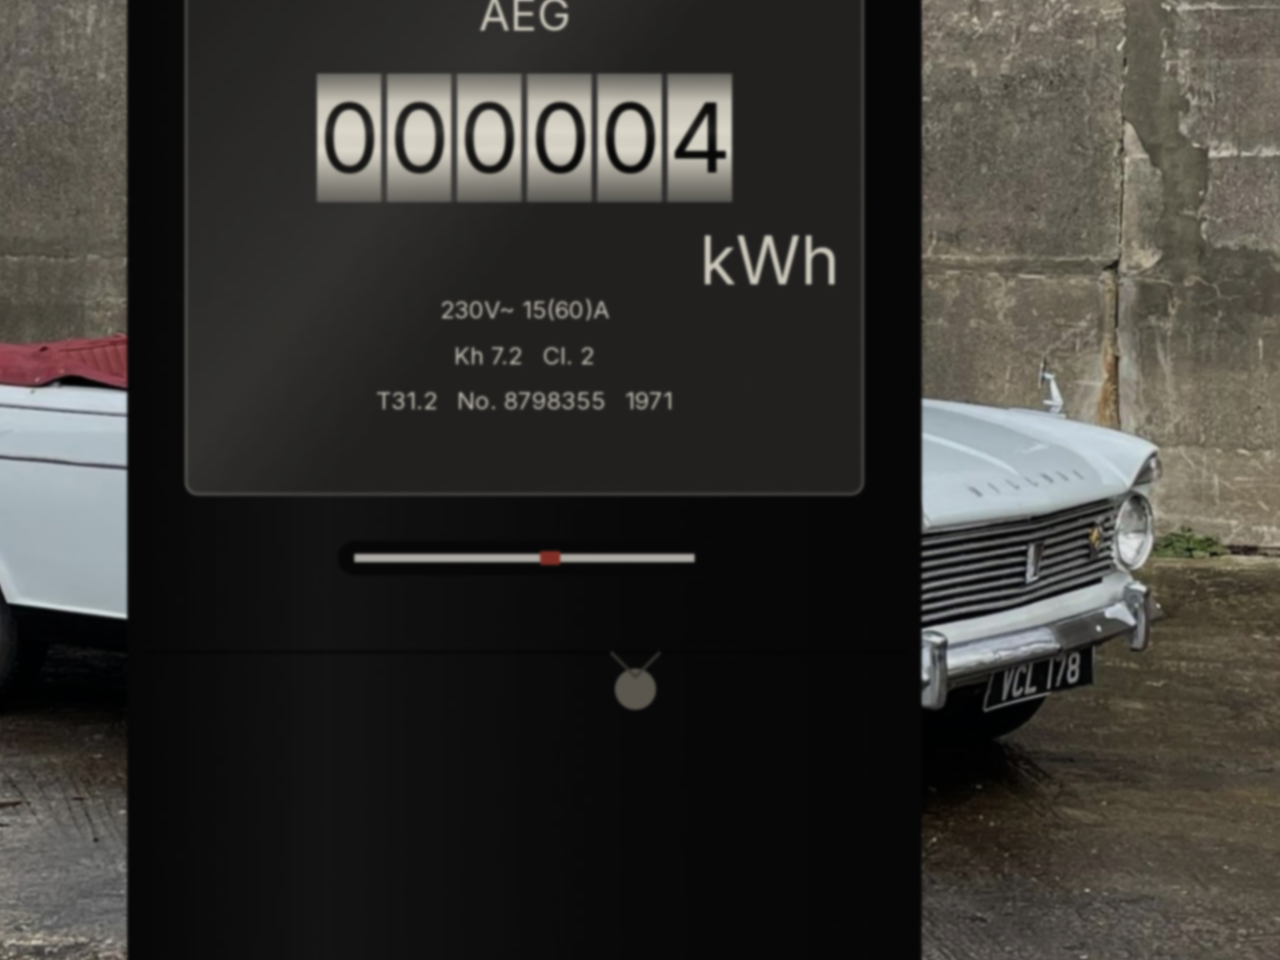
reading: value=4 unit=kWh
